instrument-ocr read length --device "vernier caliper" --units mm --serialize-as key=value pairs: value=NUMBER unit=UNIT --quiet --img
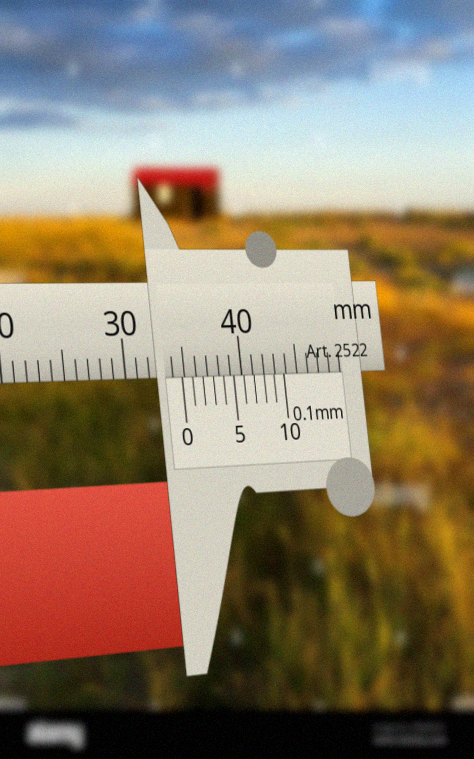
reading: value=34.8 unit=mm
